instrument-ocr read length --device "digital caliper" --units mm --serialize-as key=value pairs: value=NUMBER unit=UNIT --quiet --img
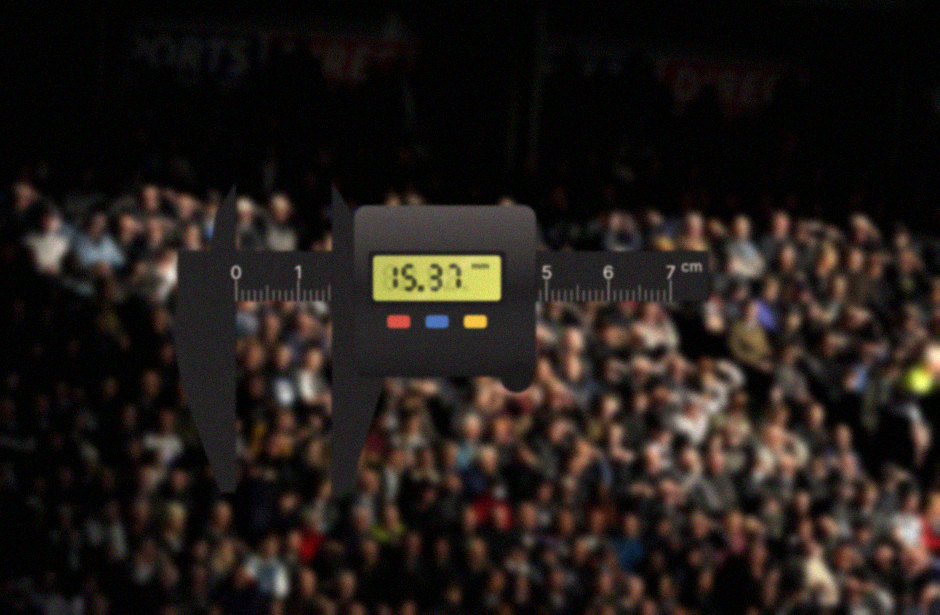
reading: value=15.37 unit=mm
